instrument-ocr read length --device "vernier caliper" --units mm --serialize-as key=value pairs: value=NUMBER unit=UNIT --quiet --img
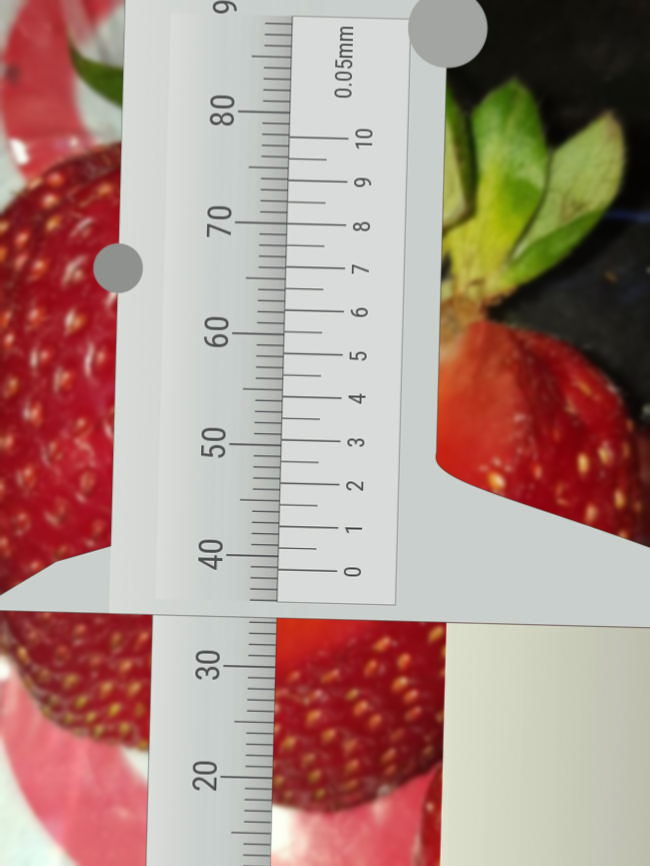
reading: value=38.8 unit=mm
